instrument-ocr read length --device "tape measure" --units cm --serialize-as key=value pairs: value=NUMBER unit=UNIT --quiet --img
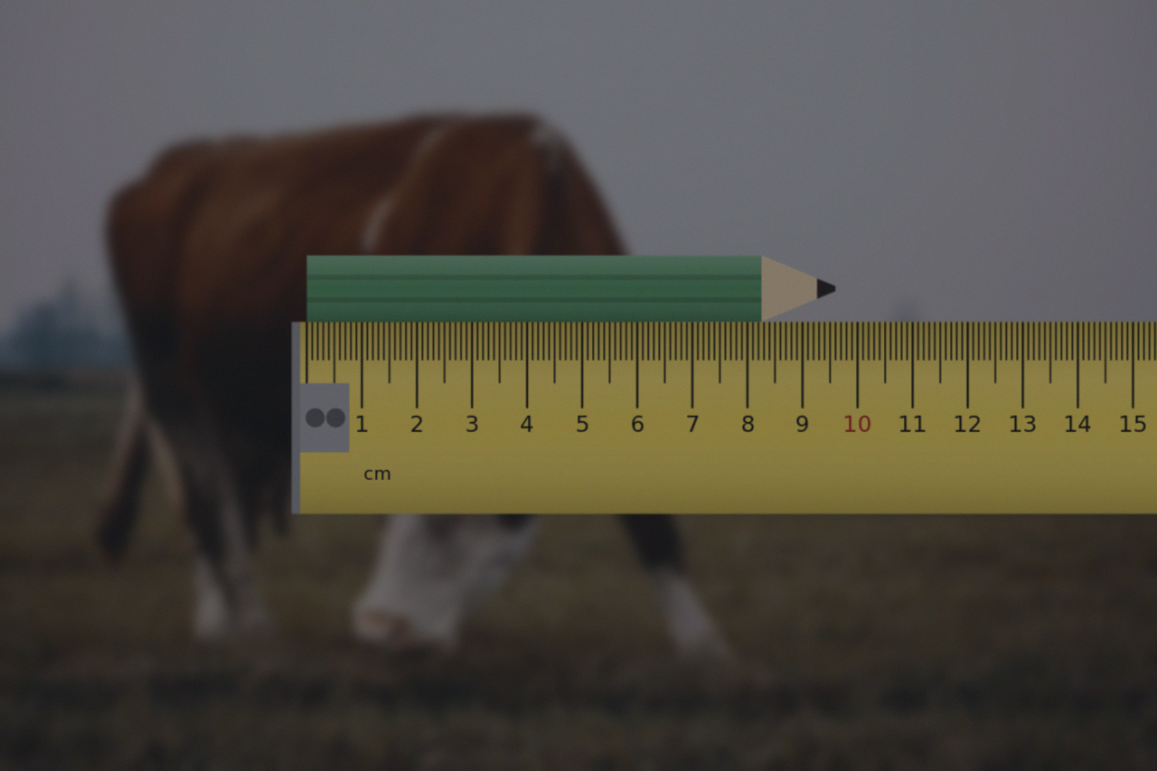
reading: value=9.6 unit=cm
